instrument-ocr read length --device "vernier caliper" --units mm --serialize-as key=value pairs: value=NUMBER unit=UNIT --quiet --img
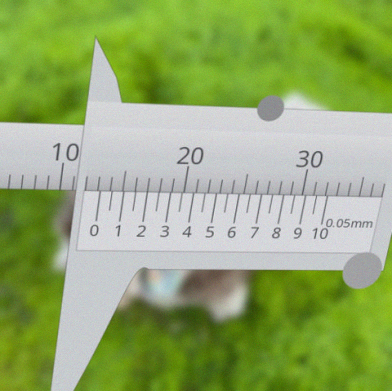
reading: value=13.2 unit=mm
